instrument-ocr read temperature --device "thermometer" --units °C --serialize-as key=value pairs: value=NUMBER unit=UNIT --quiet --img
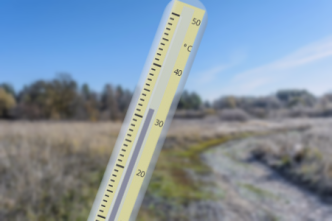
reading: value=32 unit=°C
